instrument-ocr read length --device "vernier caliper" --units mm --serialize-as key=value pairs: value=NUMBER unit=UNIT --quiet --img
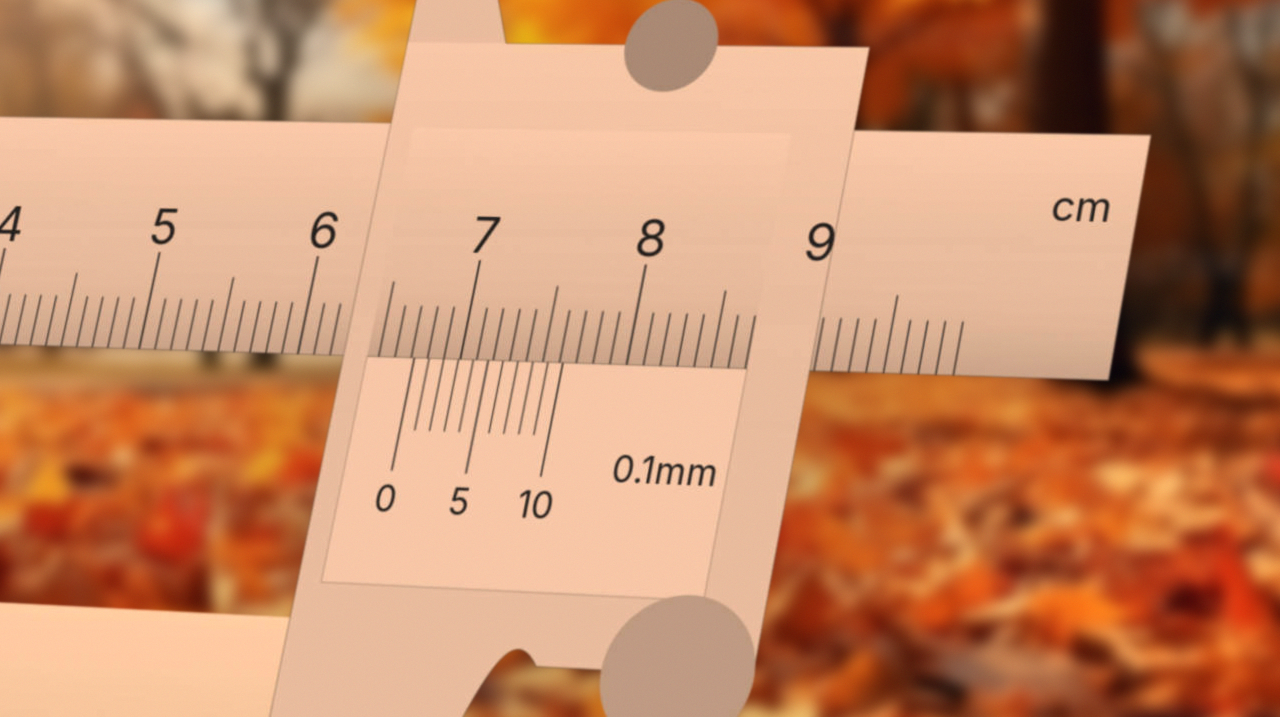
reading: value=67.2 unit=mm
